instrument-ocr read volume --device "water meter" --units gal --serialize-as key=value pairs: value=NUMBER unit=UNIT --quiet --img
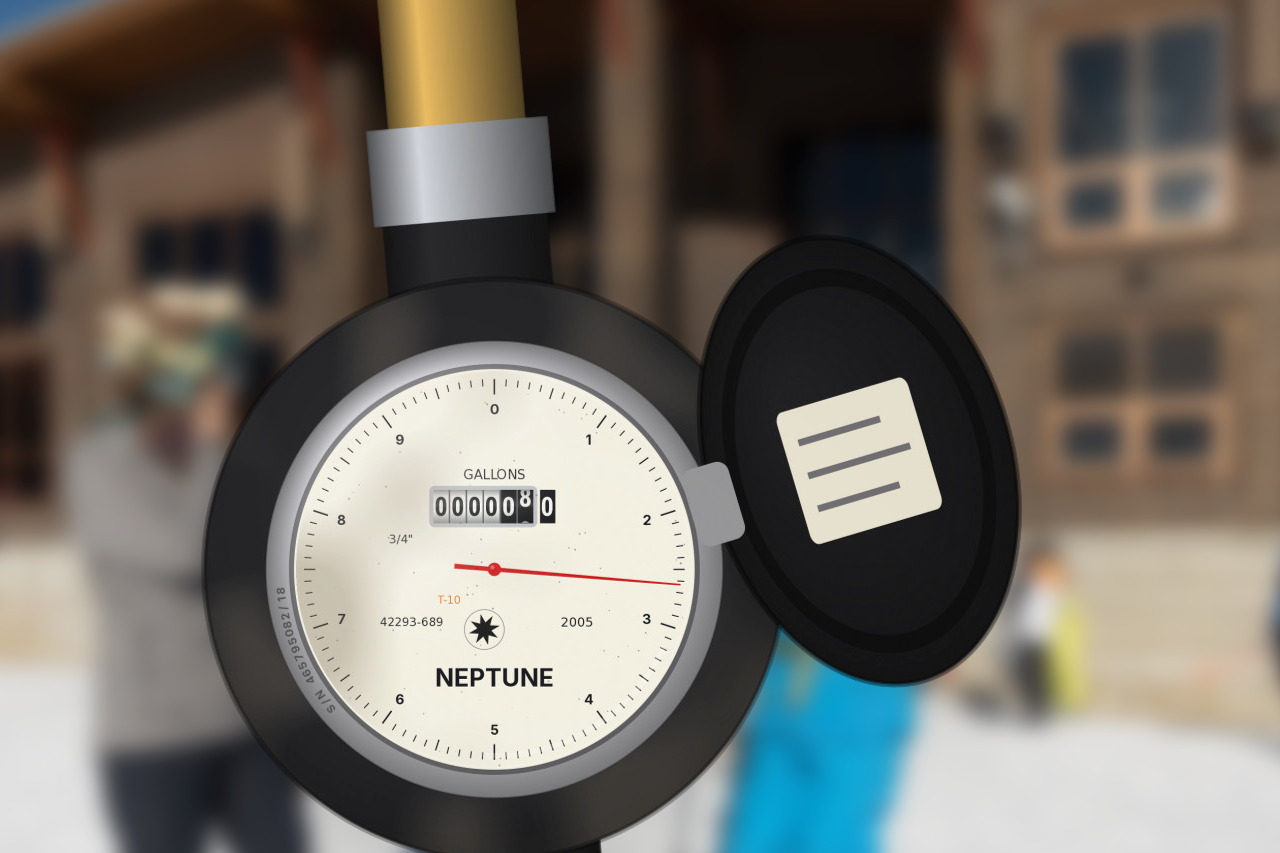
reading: value=82.6 unit=gal
